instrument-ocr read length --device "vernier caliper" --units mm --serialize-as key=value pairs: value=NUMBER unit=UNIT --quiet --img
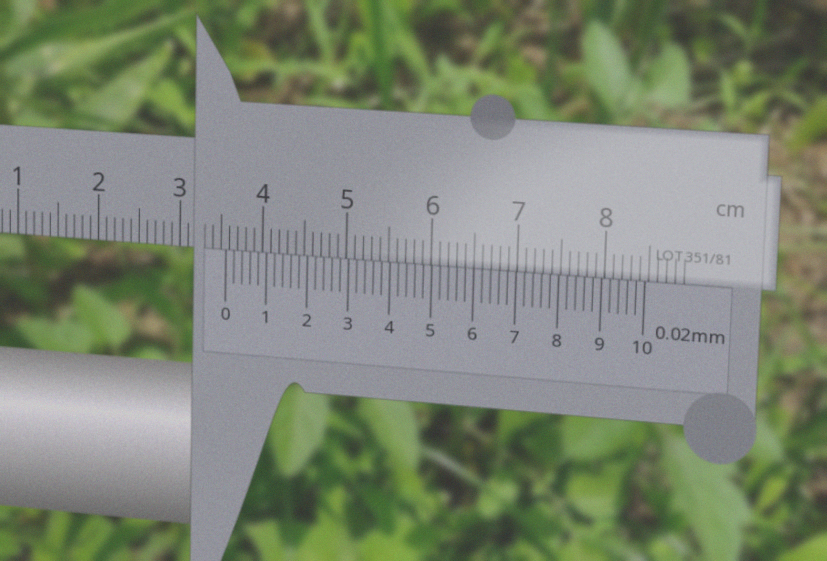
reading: value=35.6 unit=mm
